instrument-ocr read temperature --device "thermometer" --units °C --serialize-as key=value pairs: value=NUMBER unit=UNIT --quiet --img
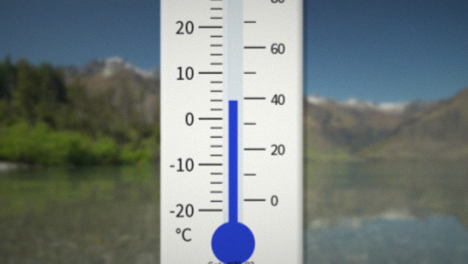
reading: value=4 unit=°C
